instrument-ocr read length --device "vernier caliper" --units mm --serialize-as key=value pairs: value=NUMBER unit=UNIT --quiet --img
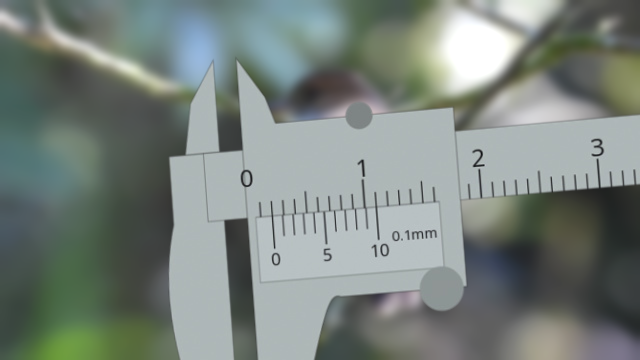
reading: value=2.0 unit=mm
